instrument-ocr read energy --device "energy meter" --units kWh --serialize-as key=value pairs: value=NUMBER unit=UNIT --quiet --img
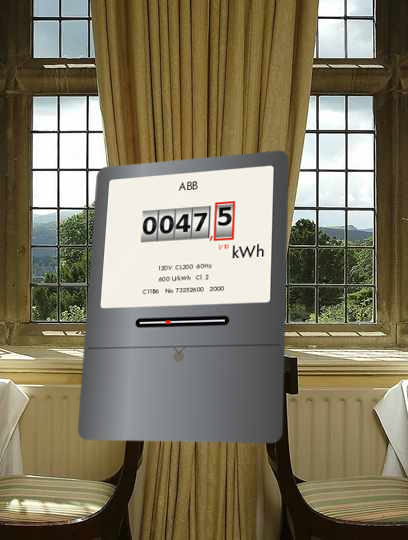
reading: value=47.5 unit=kWh
